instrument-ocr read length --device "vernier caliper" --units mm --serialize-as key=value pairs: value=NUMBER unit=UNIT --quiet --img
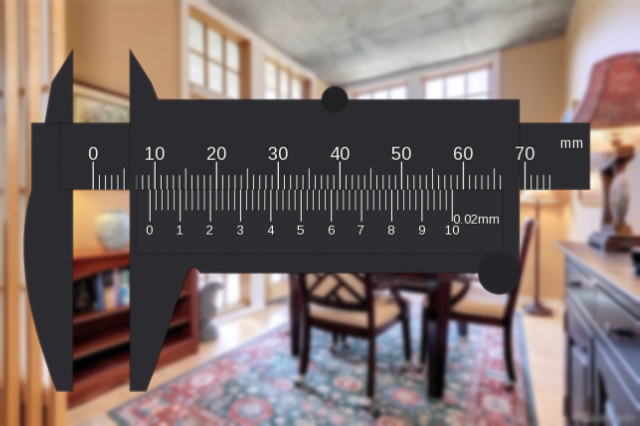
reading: value=9.2 unit=mm
